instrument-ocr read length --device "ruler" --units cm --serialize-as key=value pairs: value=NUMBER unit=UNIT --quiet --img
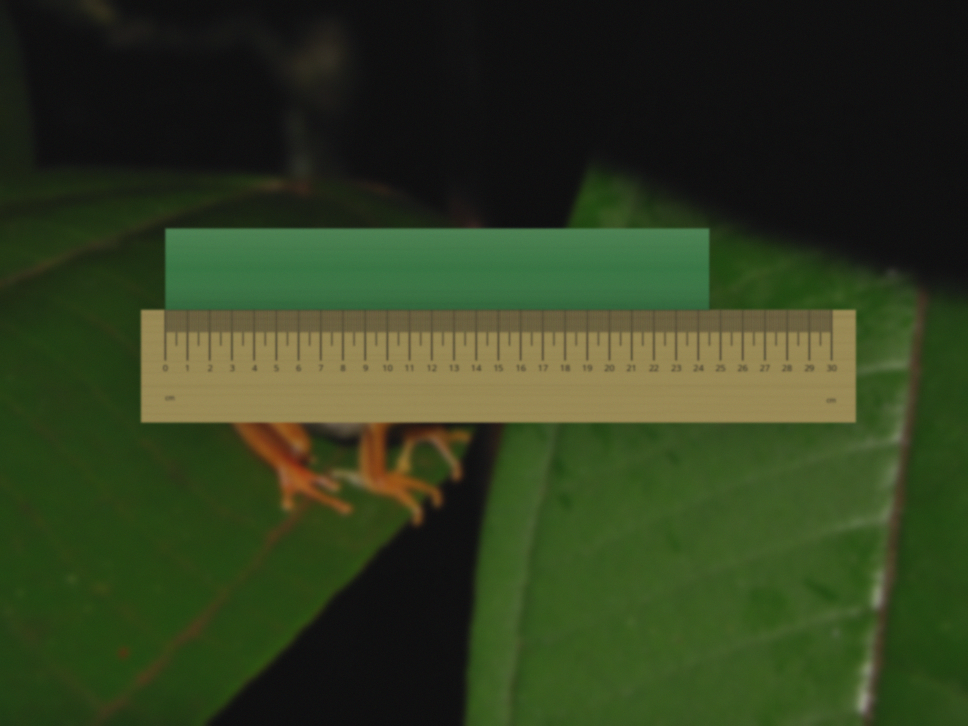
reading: value=24.5 unit=cm
